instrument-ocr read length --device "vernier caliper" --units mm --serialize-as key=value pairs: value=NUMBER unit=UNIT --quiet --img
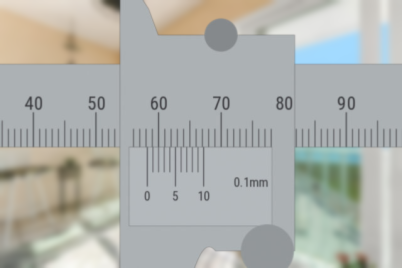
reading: value=58.2 unit=mm
